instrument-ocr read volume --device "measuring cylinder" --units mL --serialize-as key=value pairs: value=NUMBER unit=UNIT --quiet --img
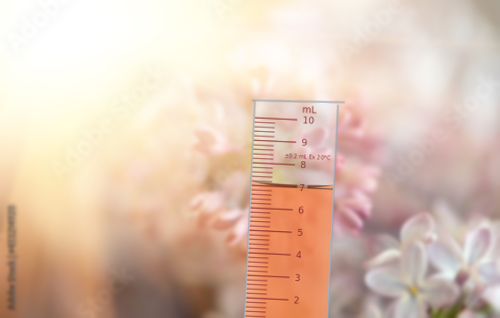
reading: value=7 unit=mL
